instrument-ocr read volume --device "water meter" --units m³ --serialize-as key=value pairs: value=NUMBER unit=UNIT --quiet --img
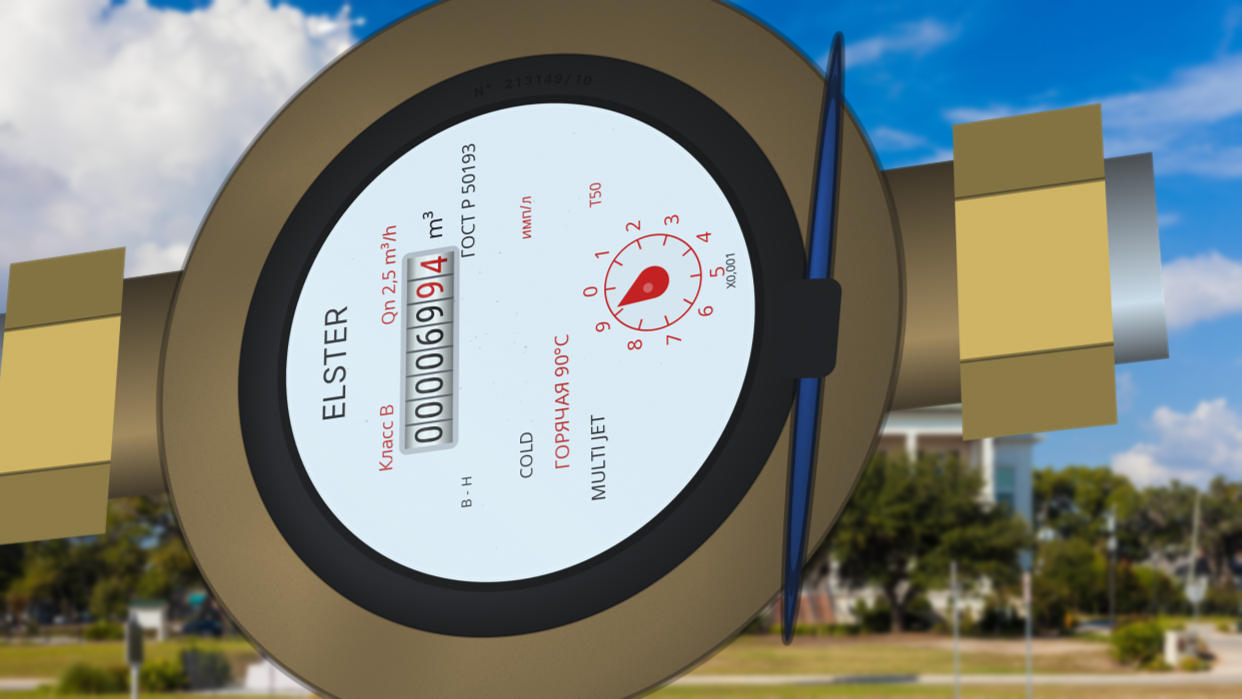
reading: value=69.939 unit=m³
